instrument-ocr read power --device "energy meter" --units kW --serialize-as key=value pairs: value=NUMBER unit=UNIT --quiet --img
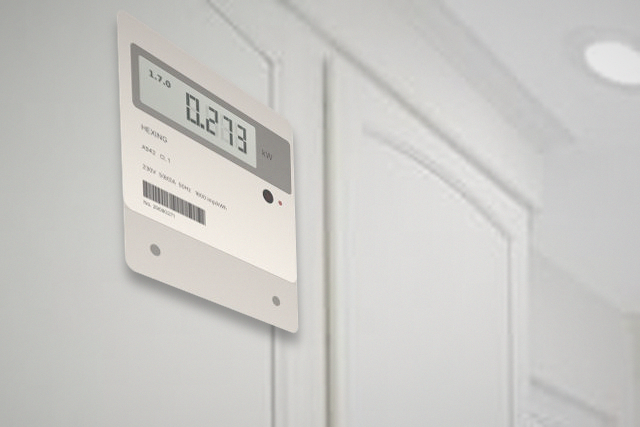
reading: value=0.273 unit=kW
